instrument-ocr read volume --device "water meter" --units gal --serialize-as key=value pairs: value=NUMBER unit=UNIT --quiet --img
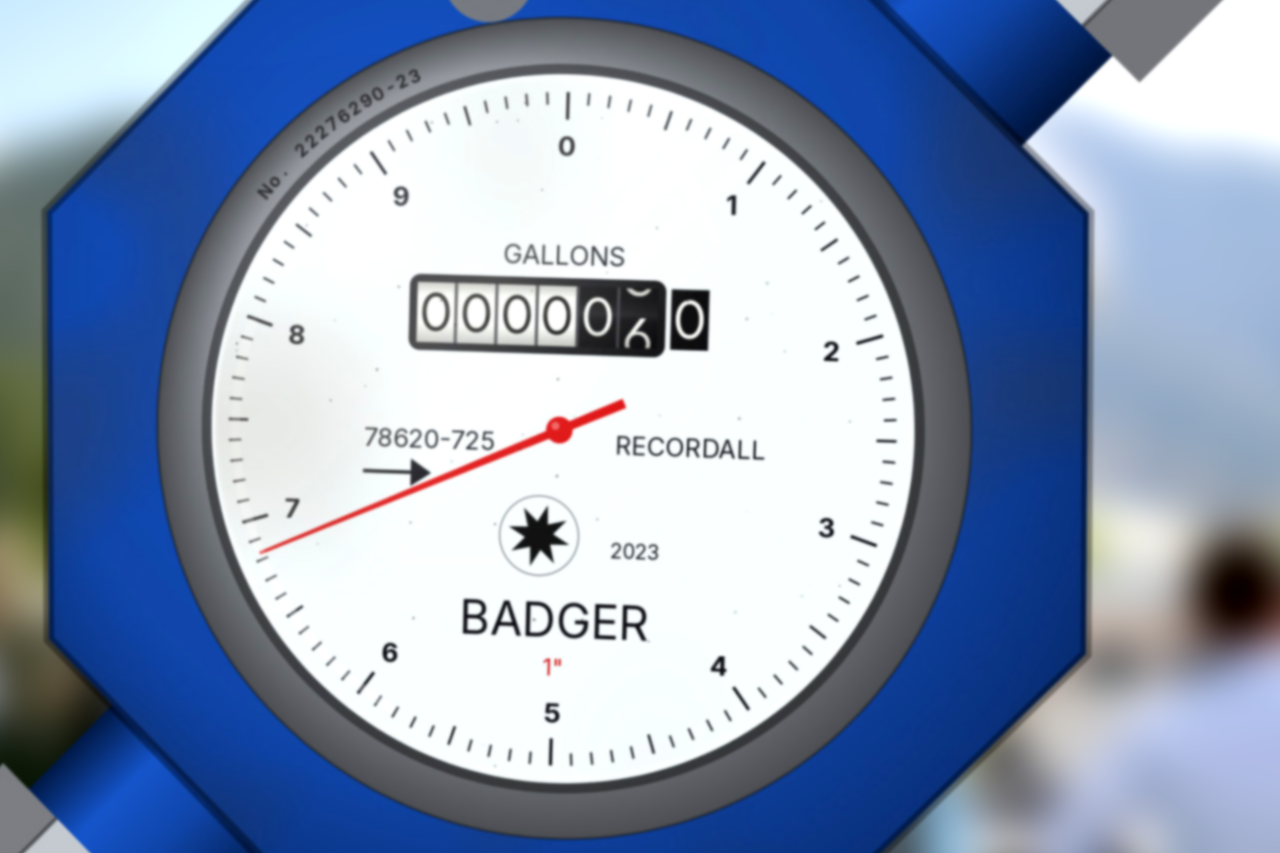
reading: value=56.8 unit=gal
